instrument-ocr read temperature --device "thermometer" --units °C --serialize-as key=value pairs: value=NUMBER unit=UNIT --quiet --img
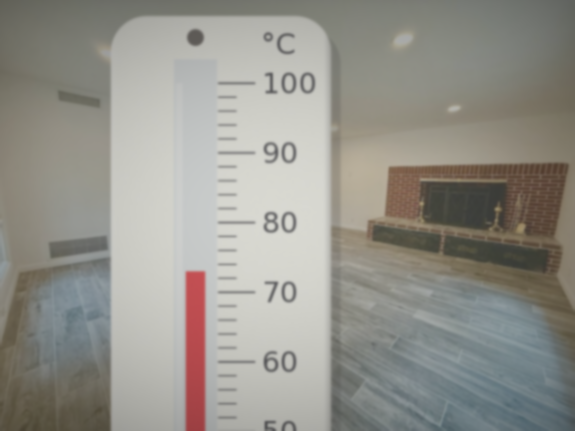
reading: value=73 unit=°C
